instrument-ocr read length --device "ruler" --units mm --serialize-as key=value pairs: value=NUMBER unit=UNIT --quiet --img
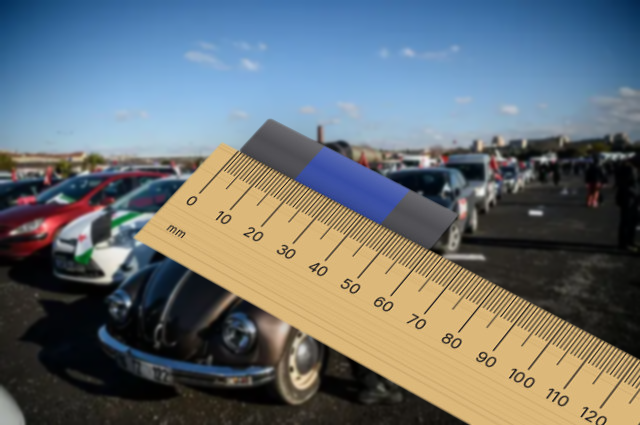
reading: value=60 unit=mm
